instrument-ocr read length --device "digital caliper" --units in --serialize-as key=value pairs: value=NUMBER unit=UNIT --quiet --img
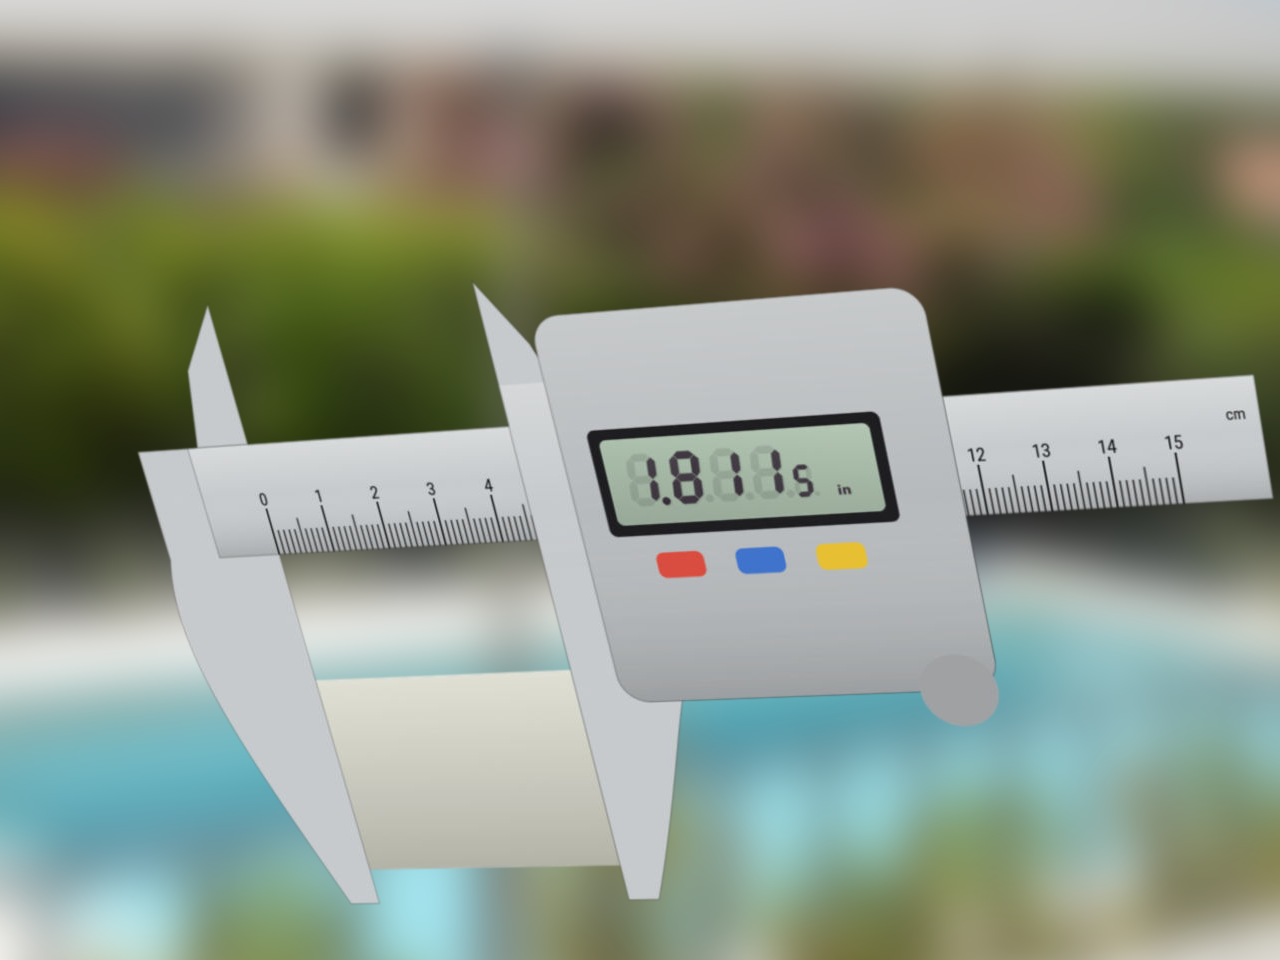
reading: value=1.8115 unit=in
